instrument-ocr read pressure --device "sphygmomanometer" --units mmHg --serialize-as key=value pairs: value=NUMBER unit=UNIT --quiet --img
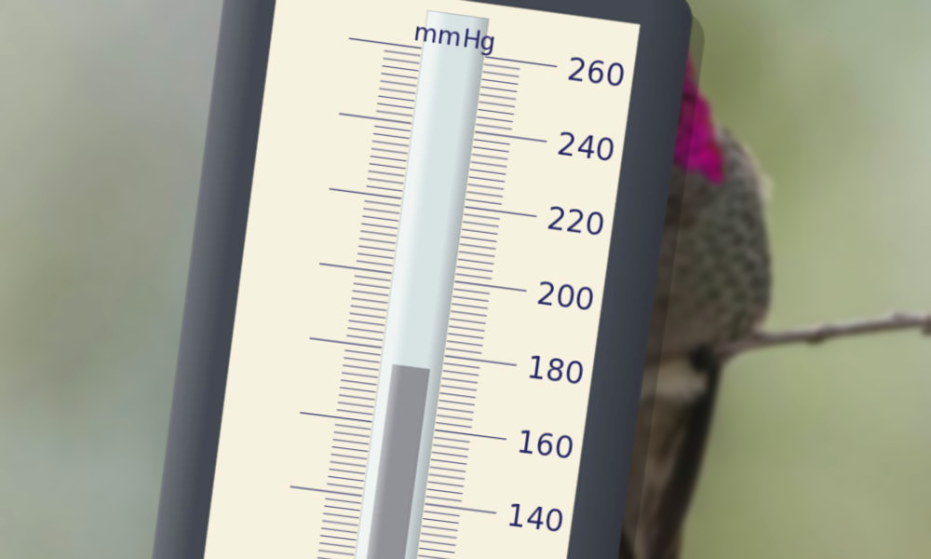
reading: value=176 unit=mmHg
